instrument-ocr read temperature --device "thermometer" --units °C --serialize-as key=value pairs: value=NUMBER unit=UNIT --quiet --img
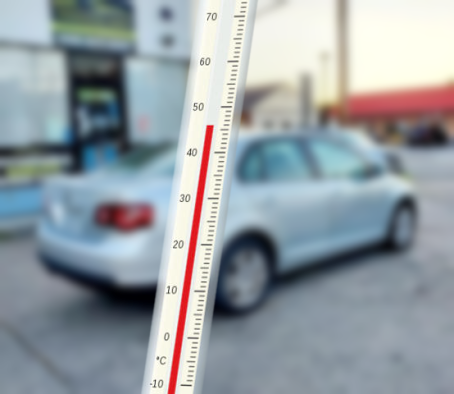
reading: value=46 unit=°C
